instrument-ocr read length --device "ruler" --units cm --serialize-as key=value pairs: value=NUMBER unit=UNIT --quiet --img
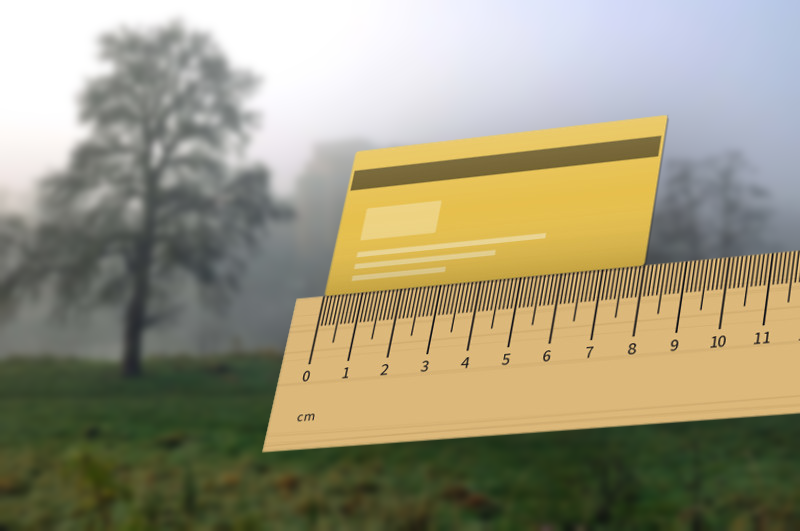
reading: value=8 unit=cm
